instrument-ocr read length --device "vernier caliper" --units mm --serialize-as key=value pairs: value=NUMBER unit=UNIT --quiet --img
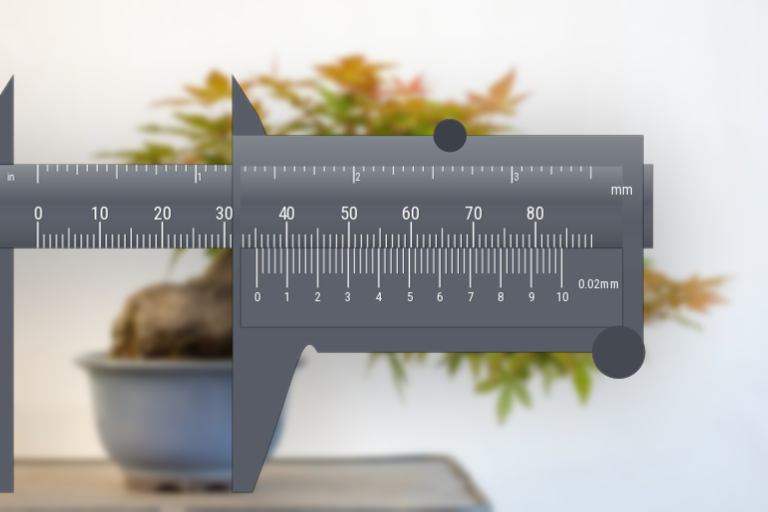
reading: value=35.2 unit=mm
